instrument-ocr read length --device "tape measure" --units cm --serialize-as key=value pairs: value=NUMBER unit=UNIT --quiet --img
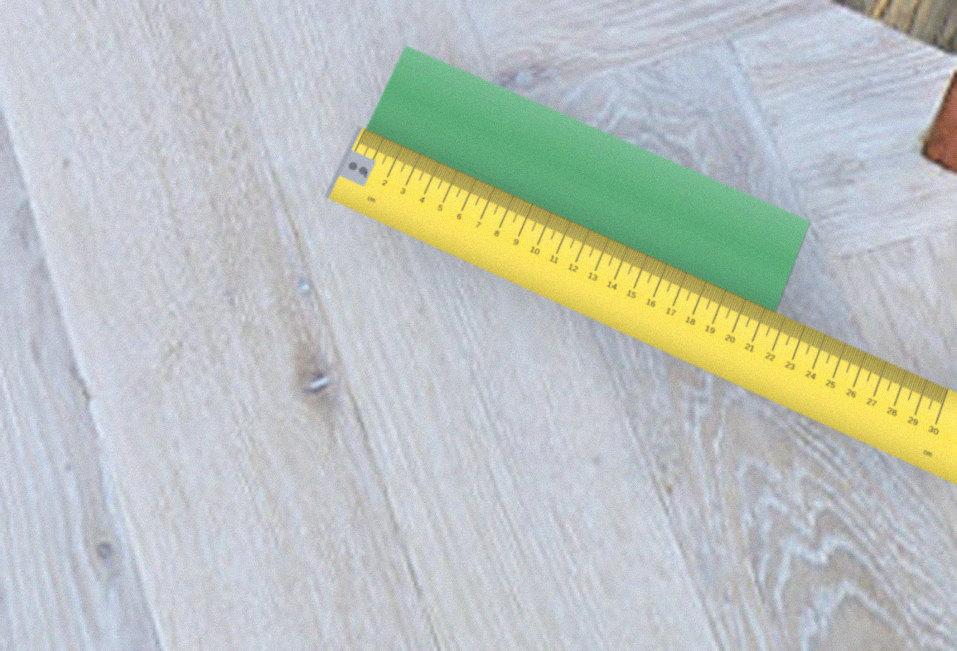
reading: value=21.5 unit=cm
